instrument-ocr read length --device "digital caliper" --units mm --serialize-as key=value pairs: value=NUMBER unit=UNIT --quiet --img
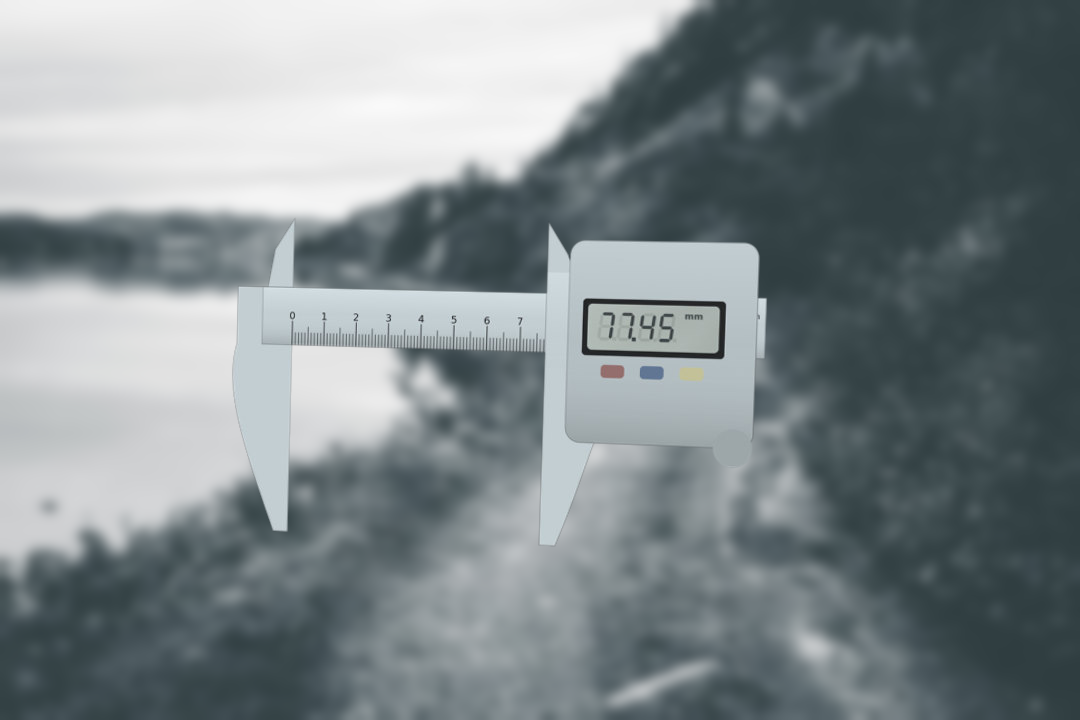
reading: value=77.45 unit=mm
